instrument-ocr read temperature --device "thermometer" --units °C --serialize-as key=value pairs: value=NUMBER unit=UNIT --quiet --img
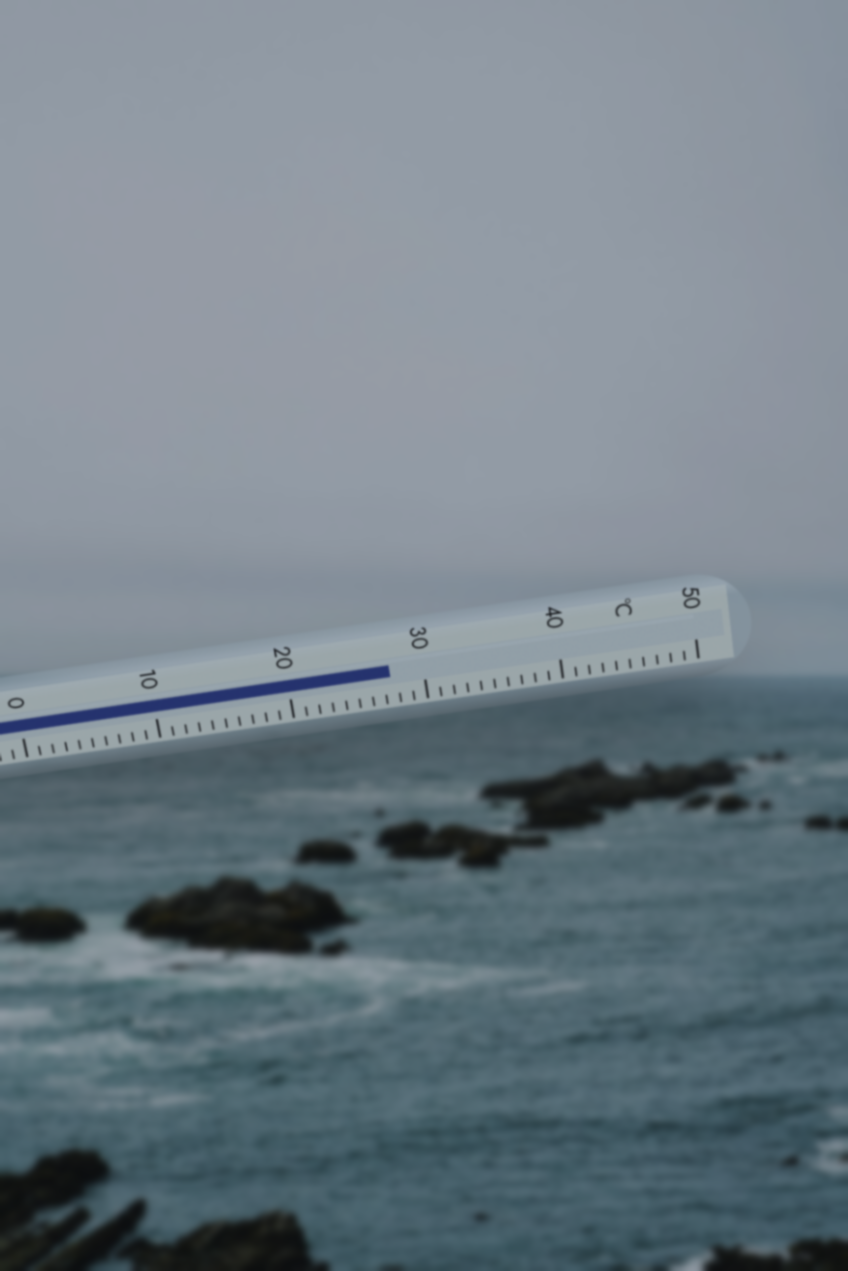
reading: value=27.5 unit=°C
